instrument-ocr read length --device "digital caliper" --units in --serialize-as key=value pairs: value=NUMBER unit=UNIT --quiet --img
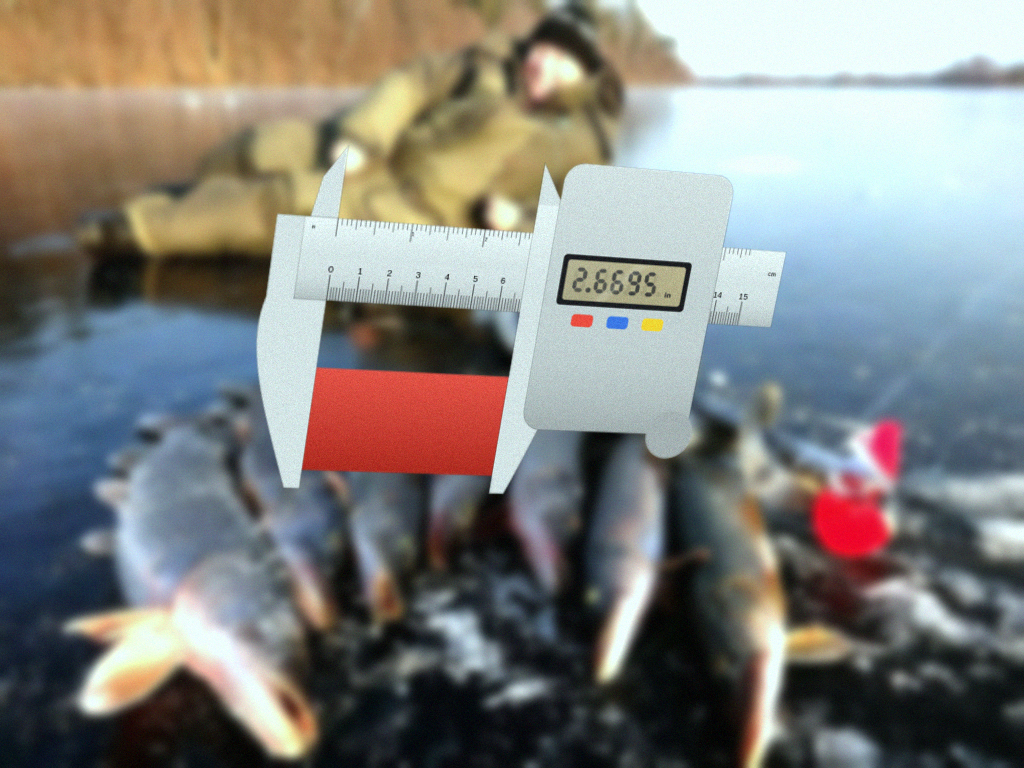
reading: value=2.6695 unit=in
